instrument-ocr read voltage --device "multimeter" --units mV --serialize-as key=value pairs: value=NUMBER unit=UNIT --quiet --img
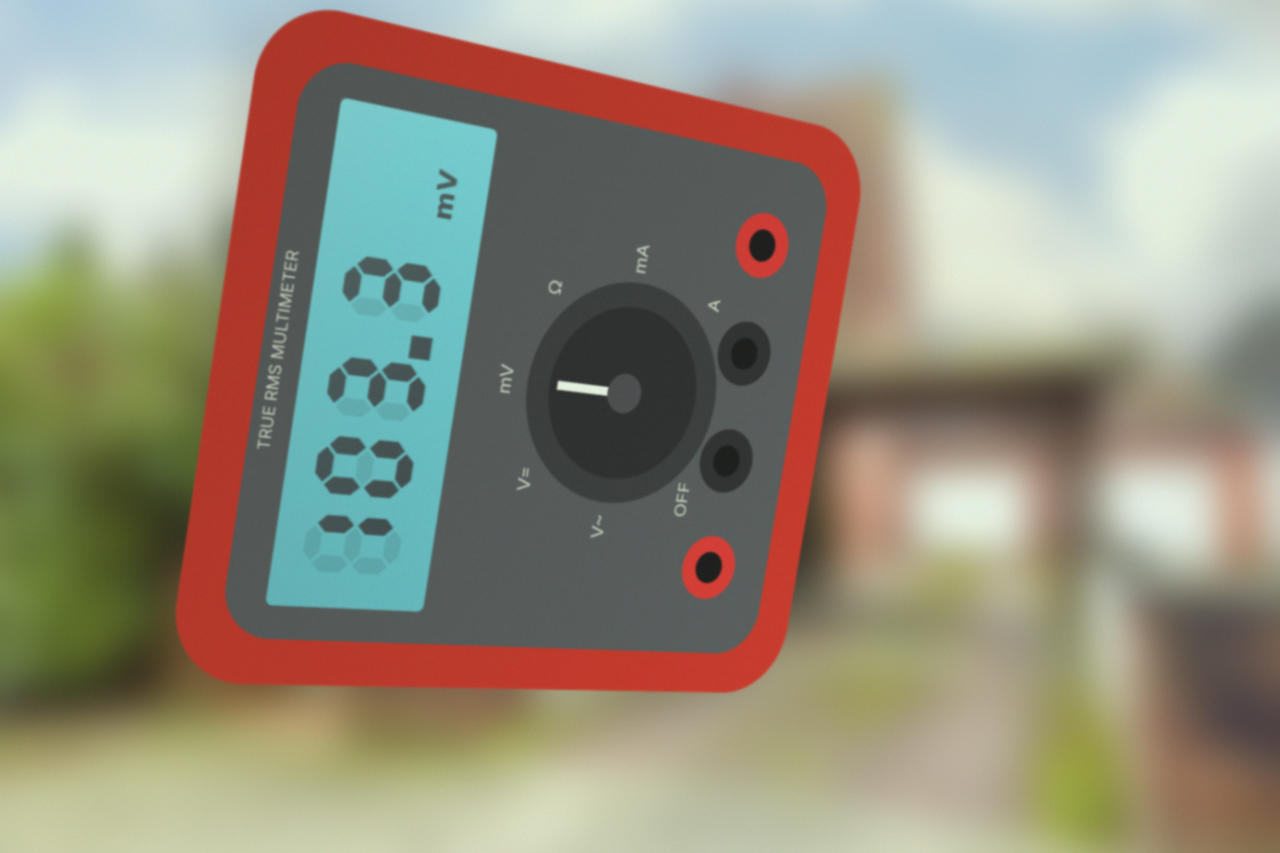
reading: value=103.3 unit=mV
